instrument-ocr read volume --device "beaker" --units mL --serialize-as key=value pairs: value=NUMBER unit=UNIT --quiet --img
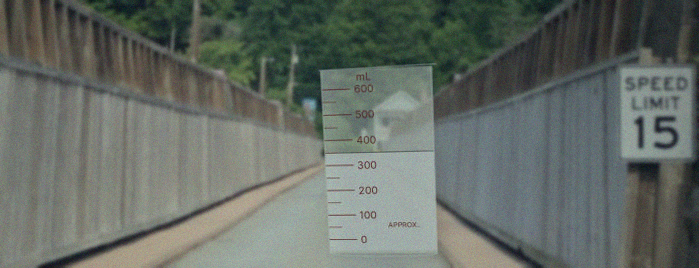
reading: value=350 unit=mL
